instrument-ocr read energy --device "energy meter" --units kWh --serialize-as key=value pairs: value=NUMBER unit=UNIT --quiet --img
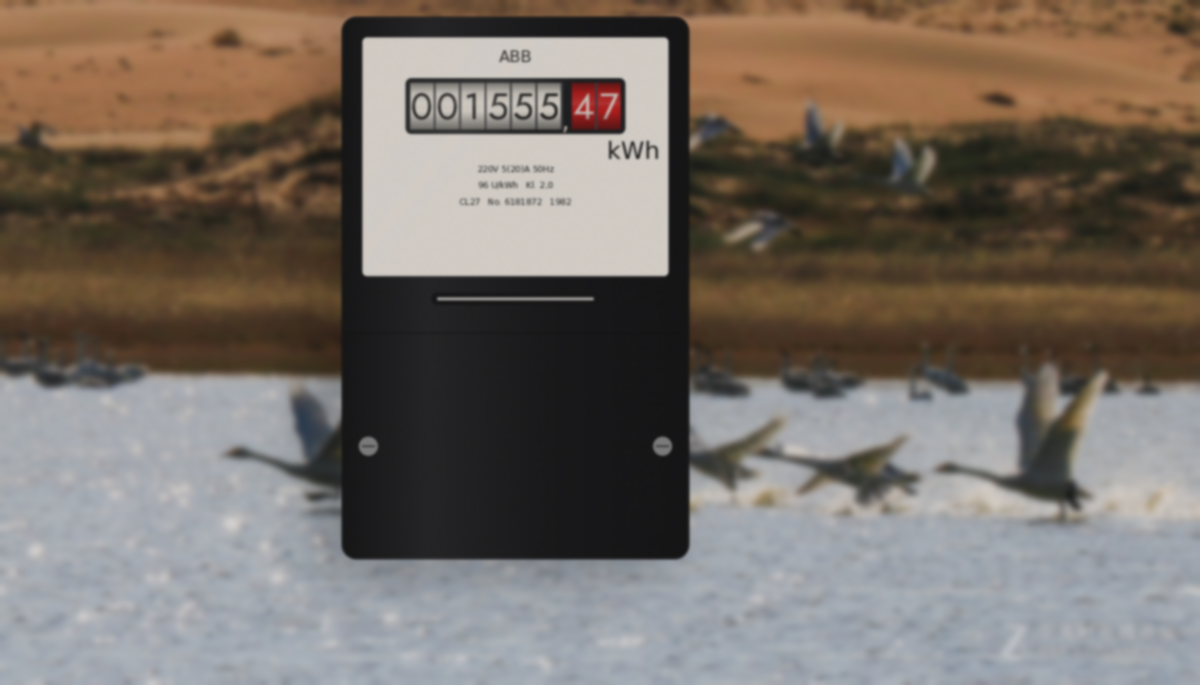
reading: value=1555.47 unit=kWh
